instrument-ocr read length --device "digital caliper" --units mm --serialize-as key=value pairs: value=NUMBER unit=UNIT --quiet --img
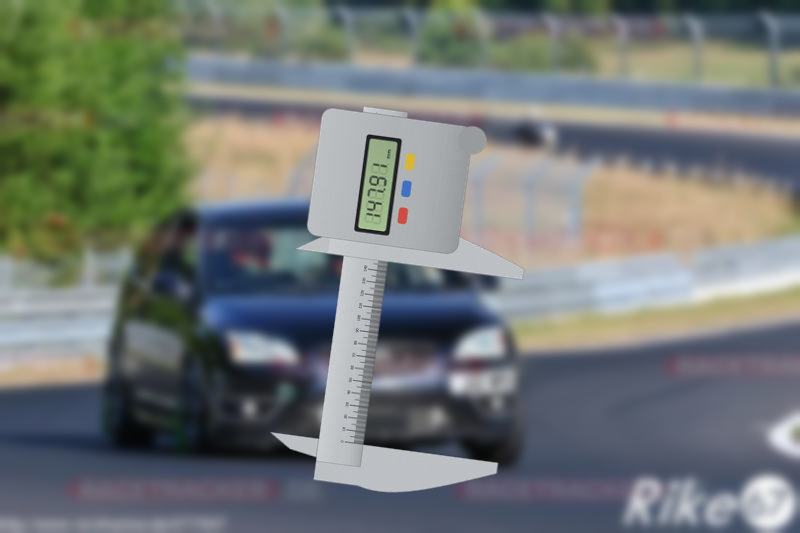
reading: value=147.91 unit=mm
